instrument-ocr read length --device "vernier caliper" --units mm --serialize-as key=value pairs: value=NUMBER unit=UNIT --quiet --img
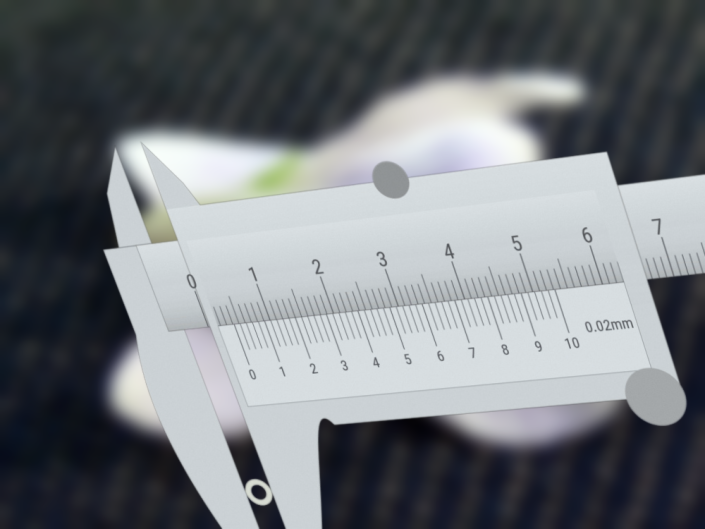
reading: value=4.2 unit=mm
